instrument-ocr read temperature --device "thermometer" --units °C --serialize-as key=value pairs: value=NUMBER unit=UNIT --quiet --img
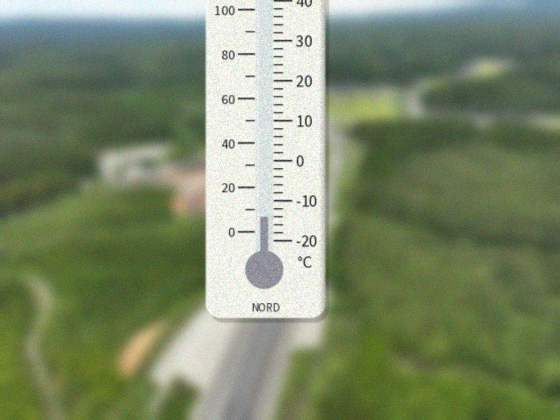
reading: value=-14 unit=°C
